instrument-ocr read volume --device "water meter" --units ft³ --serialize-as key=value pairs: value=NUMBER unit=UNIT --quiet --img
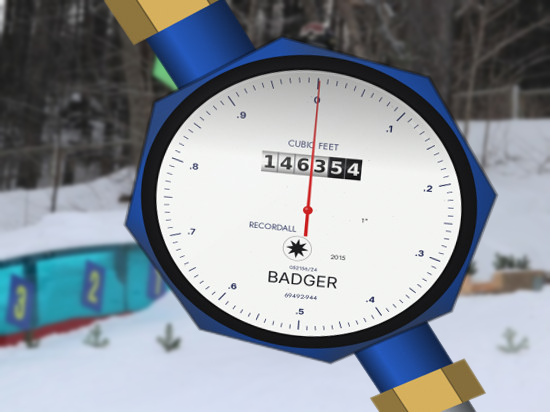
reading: value=146354.00 unit=ft³
